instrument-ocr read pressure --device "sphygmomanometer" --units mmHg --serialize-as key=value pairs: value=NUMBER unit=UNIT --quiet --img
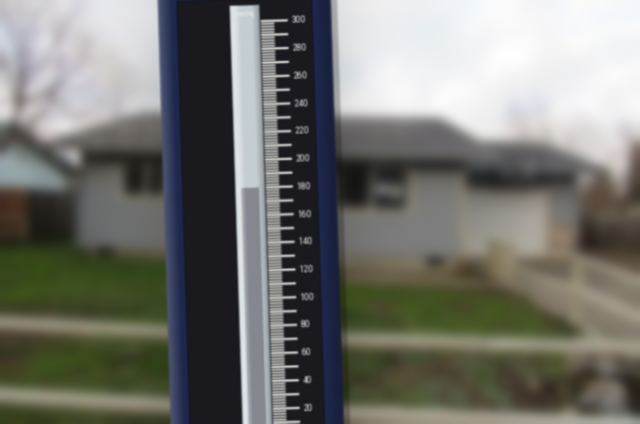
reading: value=180 unit=mmHg
